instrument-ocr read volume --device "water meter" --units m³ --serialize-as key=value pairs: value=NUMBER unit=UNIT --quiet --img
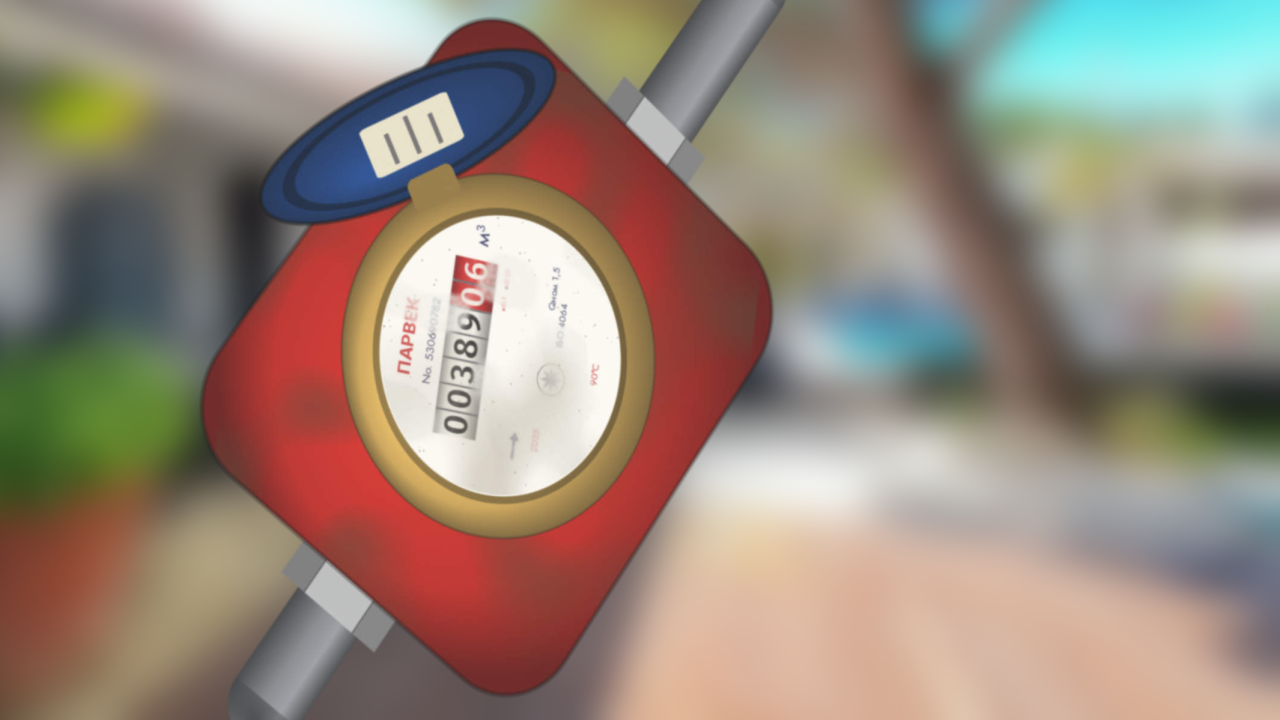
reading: value=389.06 unit=m³
